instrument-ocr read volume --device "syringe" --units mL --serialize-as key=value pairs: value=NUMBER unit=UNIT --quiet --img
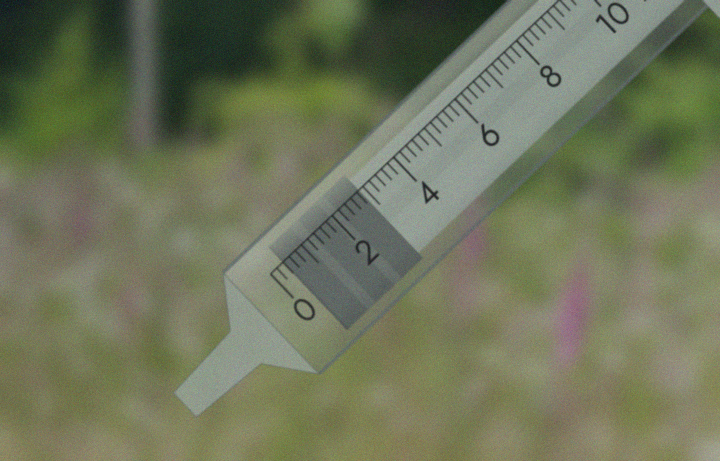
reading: value=0.4 unit=mL
